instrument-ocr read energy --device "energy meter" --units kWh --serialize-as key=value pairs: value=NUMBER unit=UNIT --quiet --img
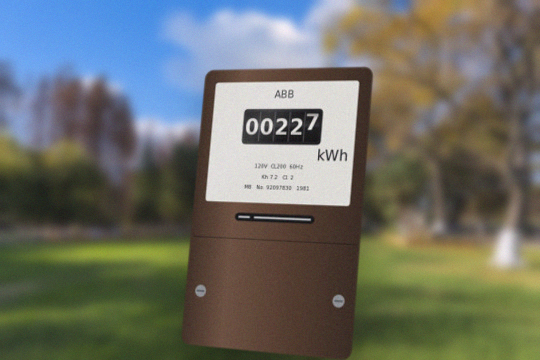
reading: value=227 unit=kWh
